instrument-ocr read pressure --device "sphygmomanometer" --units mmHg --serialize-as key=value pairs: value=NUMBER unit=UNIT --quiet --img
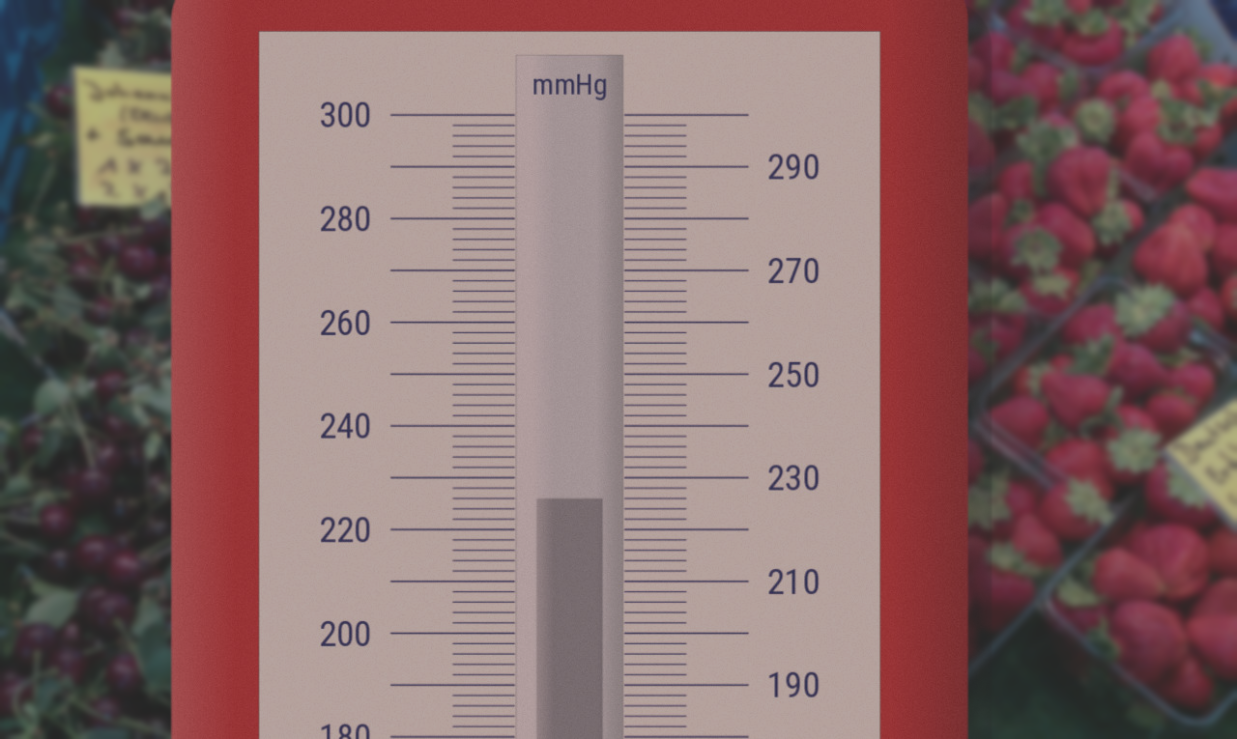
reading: value=226 unit=mmHg
